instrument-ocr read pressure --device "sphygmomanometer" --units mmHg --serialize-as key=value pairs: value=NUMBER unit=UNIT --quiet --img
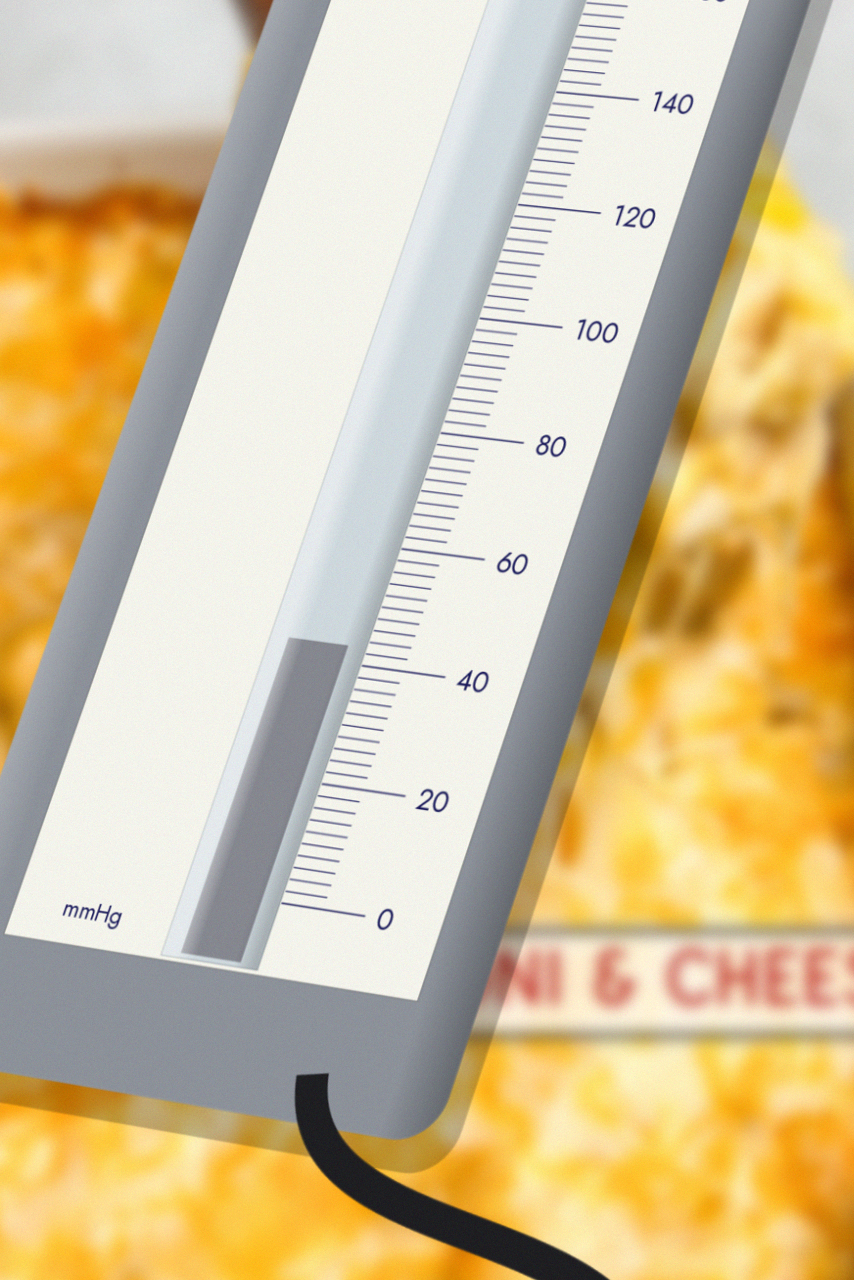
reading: value=43 unit=mmHg
